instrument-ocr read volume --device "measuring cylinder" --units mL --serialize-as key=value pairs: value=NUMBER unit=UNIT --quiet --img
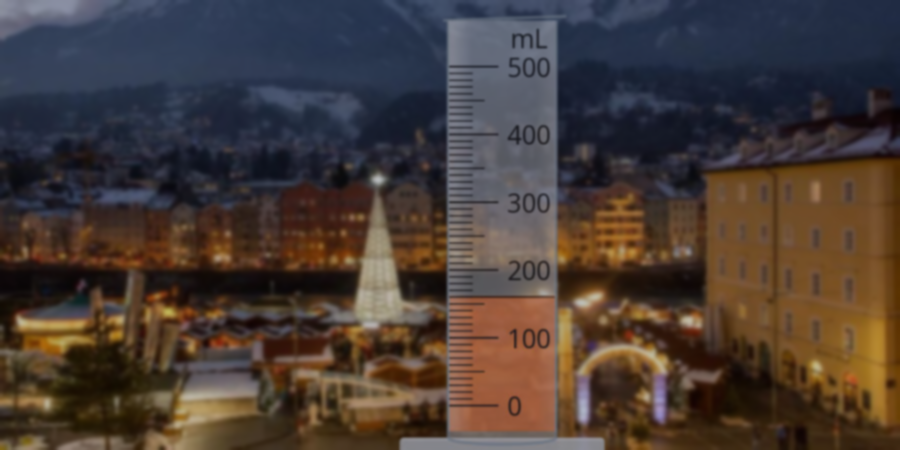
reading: value=160 unit=mL
